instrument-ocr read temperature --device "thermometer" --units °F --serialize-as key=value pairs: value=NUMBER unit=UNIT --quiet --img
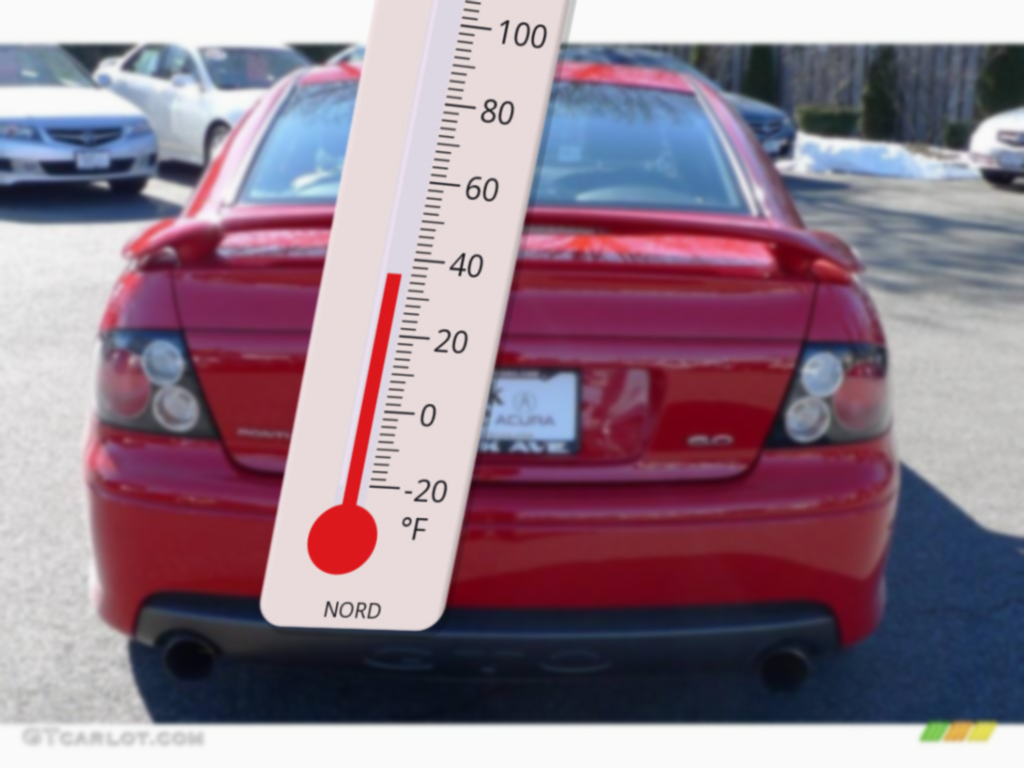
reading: value=36 unit=°F
